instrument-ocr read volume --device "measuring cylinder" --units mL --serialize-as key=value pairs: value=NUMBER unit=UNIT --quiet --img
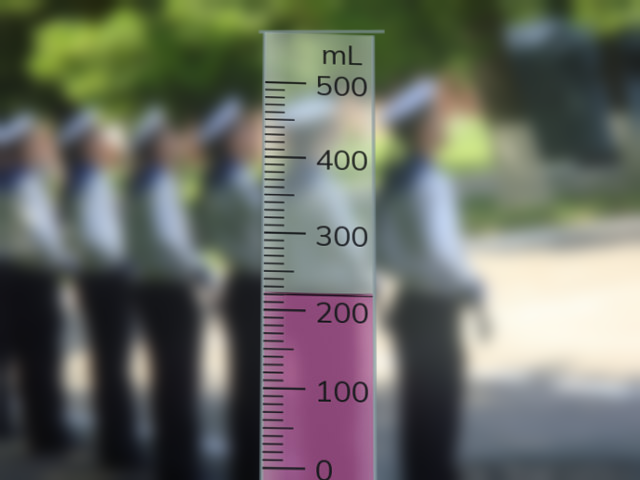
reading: value=220 unit=mL
